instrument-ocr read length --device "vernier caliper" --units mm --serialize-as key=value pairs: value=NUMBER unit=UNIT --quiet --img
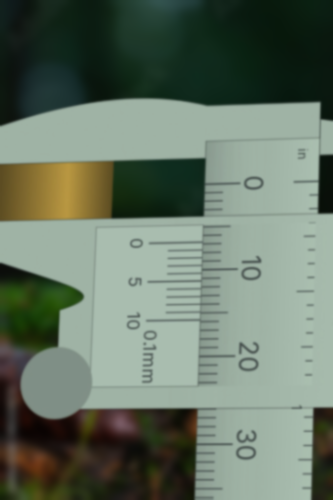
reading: value=6.8 unit=mm
